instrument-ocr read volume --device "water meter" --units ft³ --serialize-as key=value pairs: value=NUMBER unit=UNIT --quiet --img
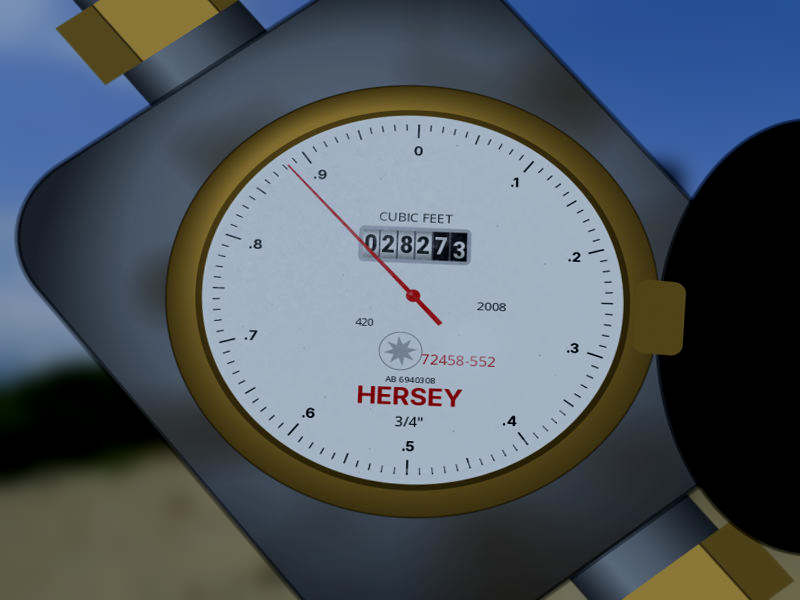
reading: value=28272.88 unit=ft³
